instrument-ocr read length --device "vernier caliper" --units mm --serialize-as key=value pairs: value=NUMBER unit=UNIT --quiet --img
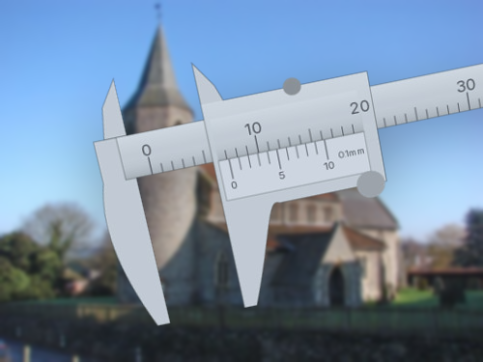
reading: value=7.2 unit=mm
